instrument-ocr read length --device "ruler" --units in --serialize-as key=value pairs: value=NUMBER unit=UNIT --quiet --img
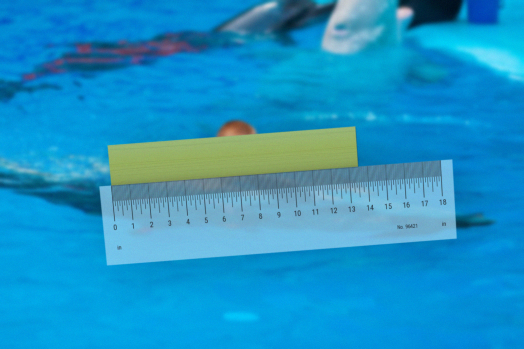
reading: value=13.5 unit=in
